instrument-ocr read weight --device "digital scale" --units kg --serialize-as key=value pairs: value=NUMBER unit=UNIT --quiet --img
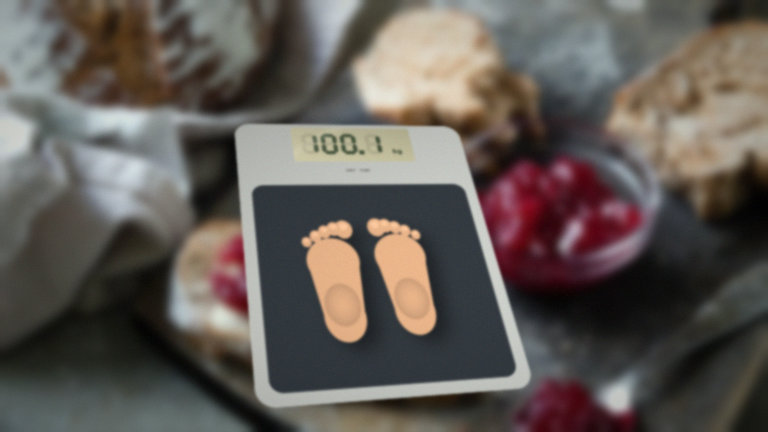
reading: value=100.1 unit=kg
